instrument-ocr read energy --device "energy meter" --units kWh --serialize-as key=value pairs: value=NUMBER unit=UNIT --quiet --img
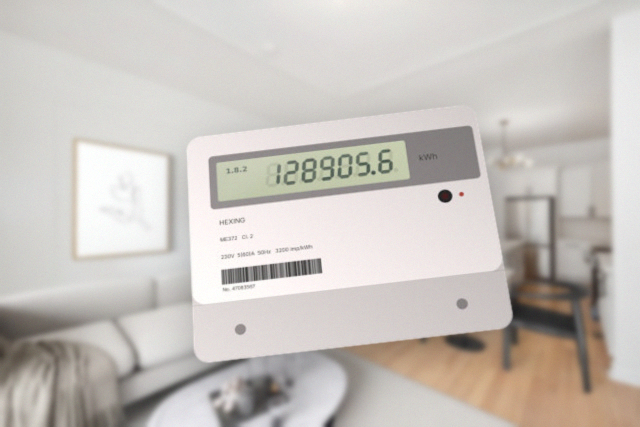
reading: value=128905.6 unit=kWh
